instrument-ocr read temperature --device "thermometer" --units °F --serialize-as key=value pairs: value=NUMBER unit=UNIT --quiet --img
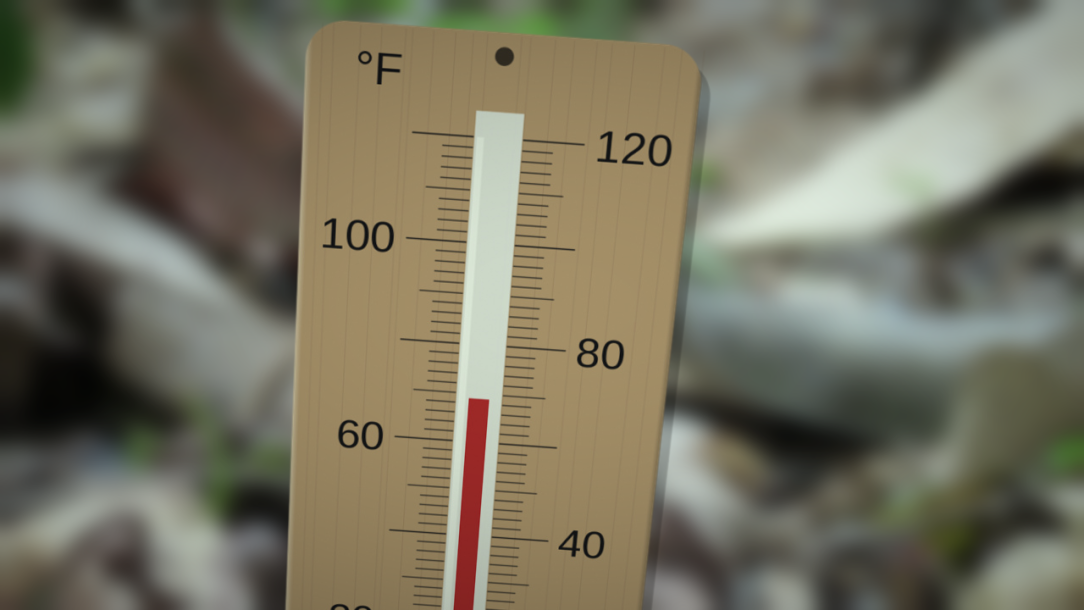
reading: value=69 unit=°F
